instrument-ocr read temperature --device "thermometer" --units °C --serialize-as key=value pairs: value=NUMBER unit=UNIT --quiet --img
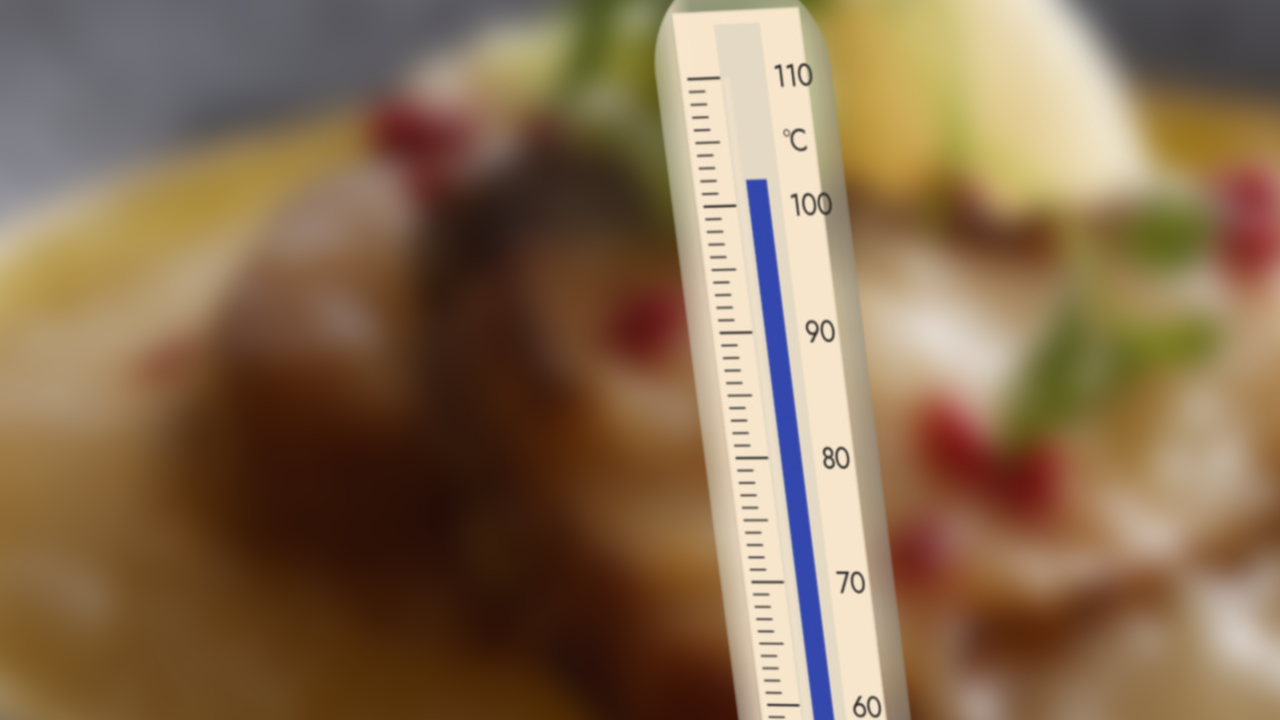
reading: value=102 unit=°C
